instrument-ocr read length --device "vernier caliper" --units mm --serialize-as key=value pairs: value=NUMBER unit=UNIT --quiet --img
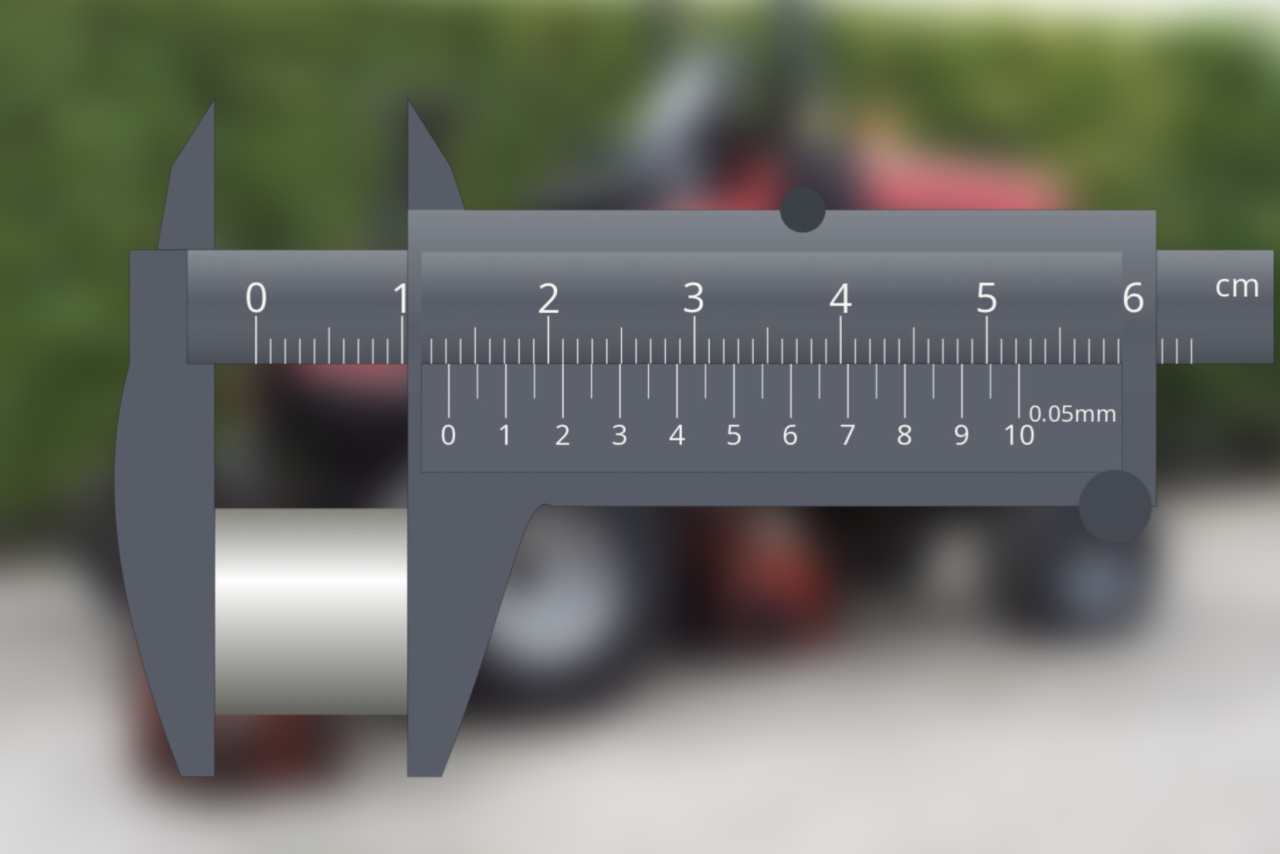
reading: value=13.2 unit=mm
